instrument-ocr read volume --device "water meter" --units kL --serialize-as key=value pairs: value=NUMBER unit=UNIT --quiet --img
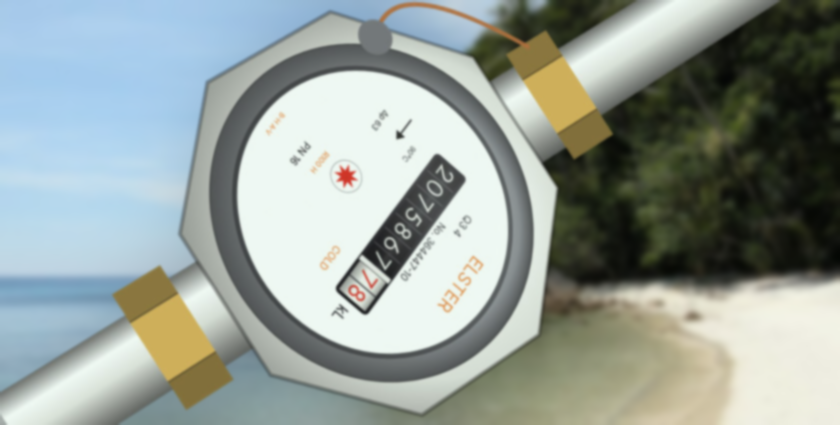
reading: value=2075867.78 unit=kL
